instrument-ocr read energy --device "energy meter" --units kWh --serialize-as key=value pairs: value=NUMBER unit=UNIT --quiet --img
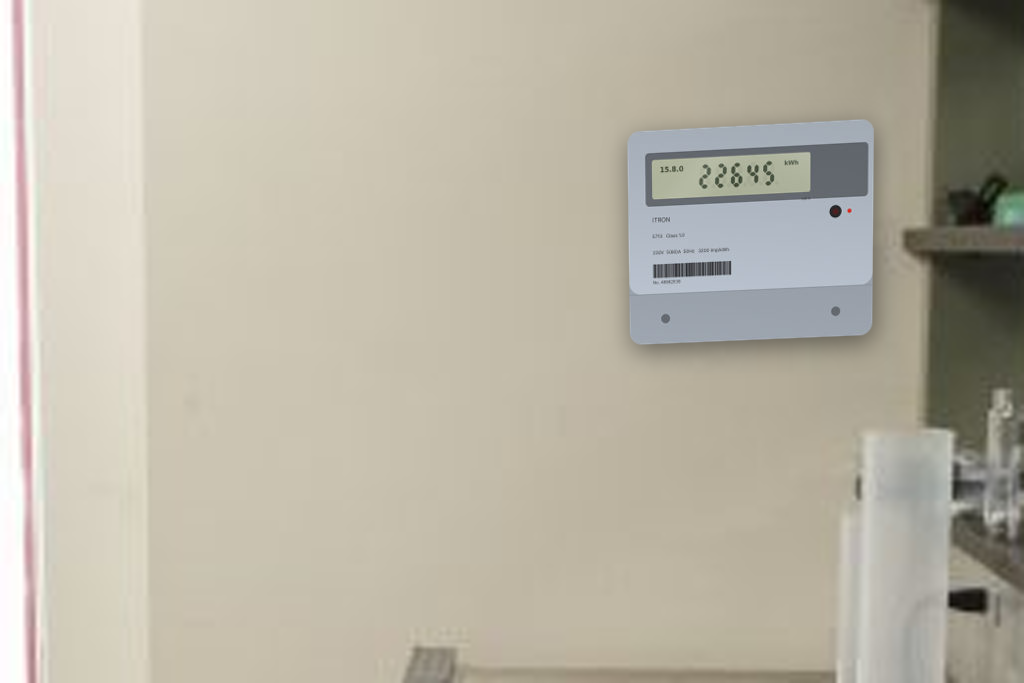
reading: value=22645 unit=kWh
